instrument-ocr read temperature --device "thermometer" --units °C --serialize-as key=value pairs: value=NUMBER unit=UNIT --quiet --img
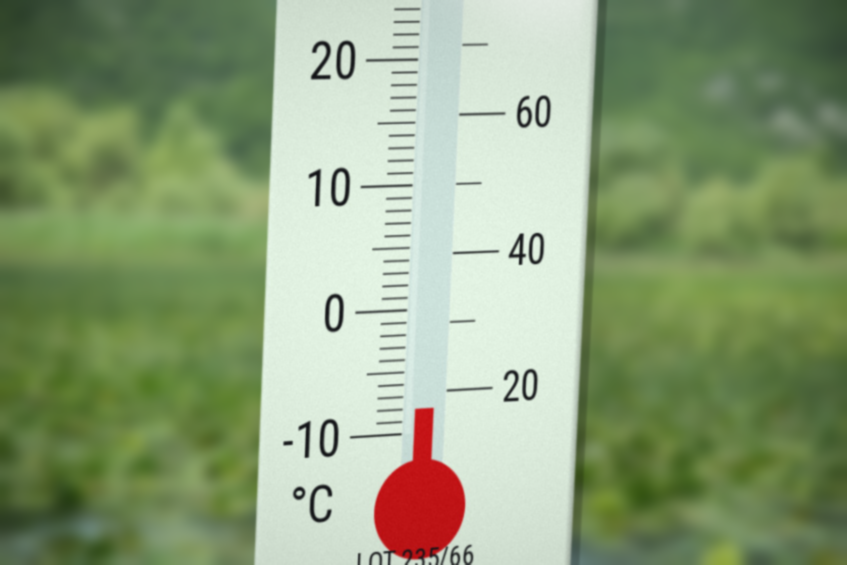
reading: value=-8 unit=°C
